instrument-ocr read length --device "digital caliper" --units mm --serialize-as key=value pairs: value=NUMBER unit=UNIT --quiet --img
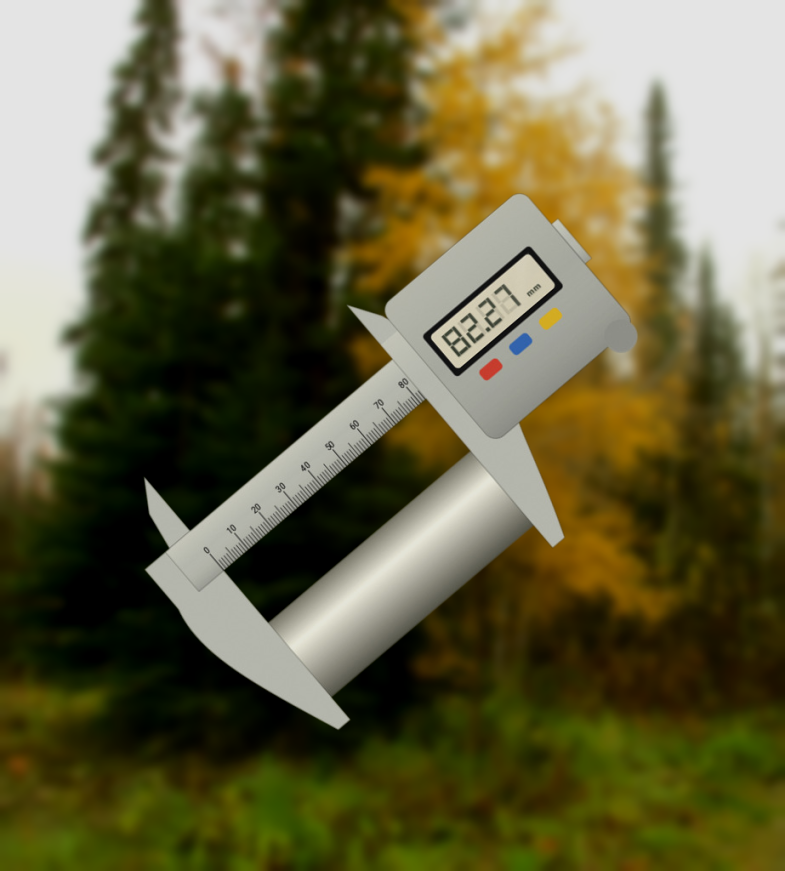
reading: value=82.27 unit=mm
